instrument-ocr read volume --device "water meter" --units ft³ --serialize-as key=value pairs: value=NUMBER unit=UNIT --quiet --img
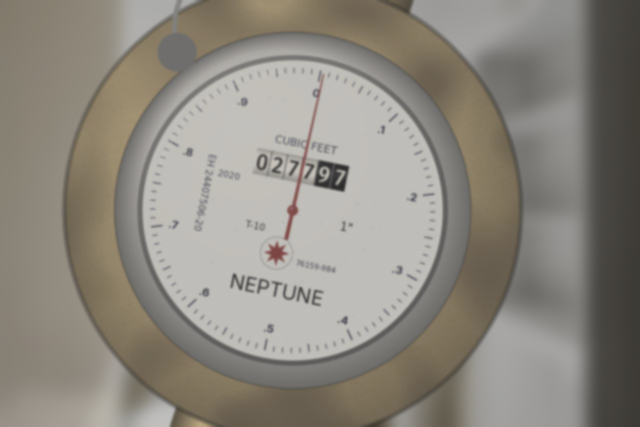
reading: value=27797.00 unit=ft³
